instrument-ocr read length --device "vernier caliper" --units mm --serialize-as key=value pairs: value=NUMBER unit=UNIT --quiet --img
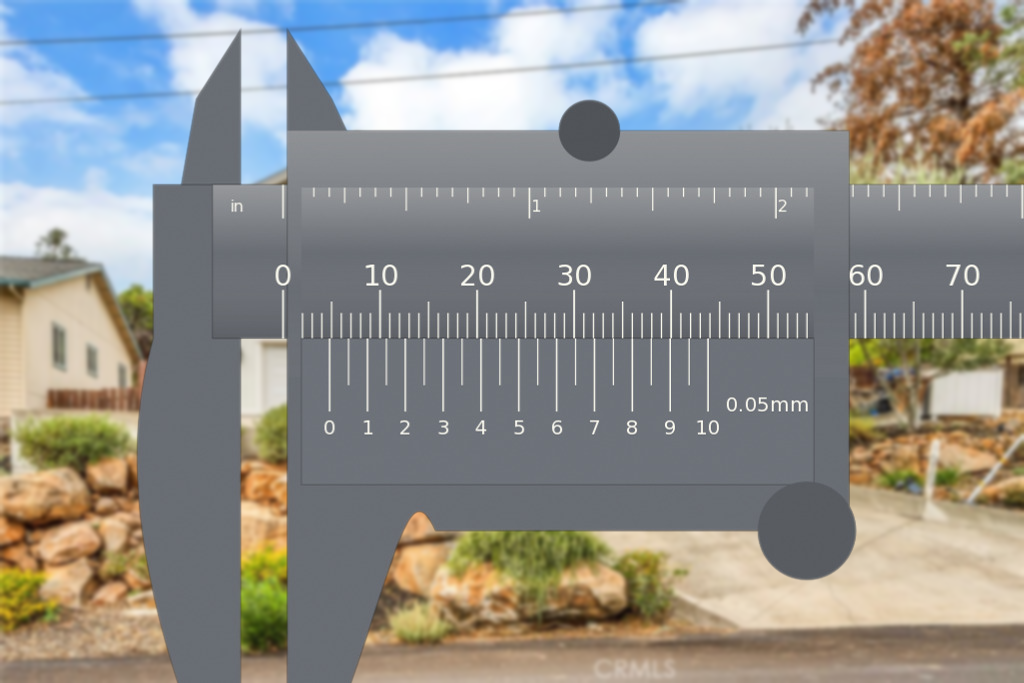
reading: value=4.8 unit=mm
